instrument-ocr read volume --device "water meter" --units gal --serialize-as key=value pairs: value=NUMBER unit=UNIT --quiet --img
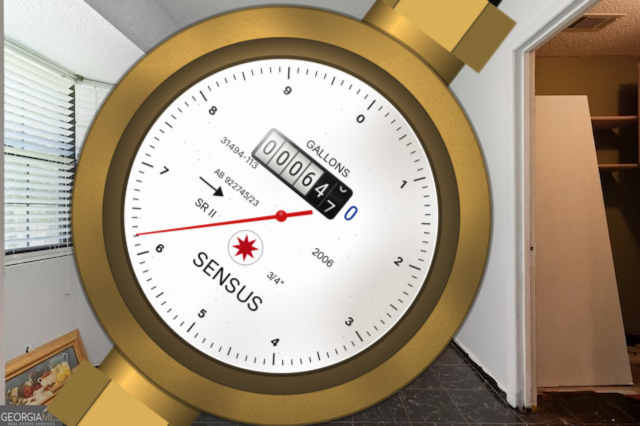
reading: value=6466.2 unit=gal
